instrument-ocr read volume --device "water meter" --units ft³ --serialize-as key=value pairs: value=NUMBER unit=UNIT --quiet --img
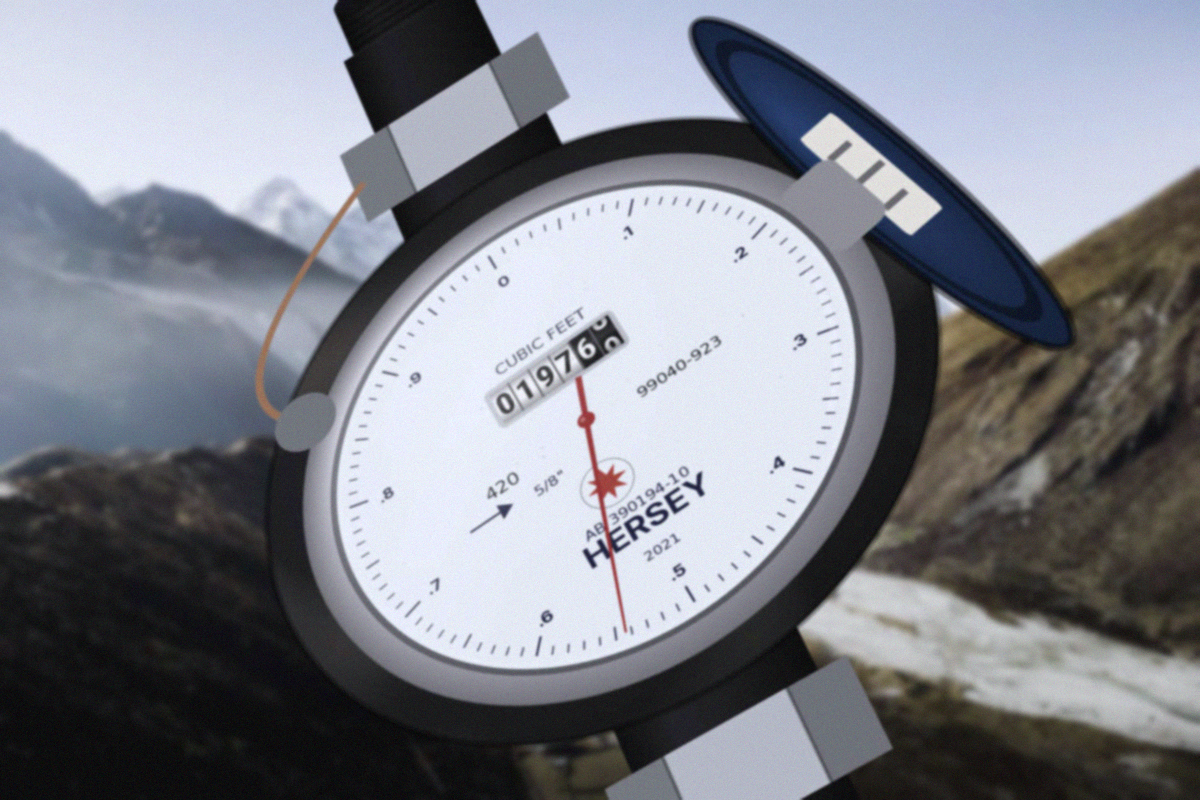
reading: value=19768.54 unit=ft³
